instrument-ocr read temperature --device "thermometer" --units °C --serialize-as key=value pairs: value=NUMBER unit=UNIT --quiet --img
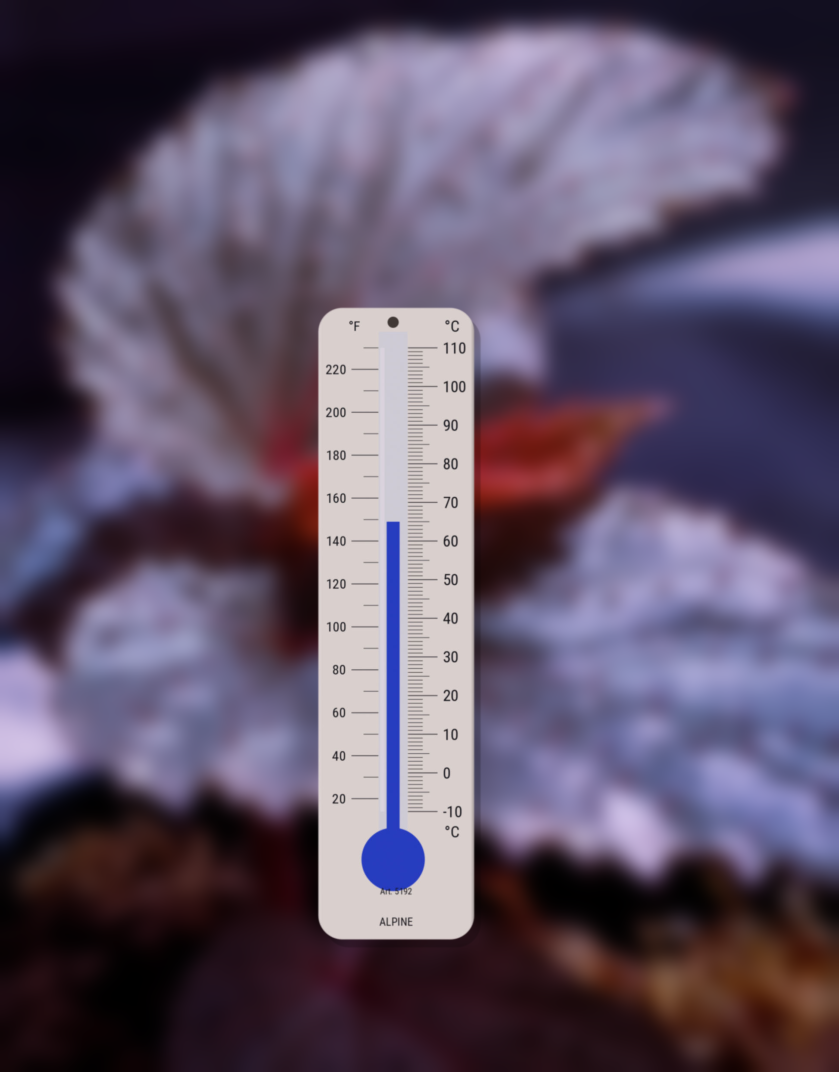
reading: value=65 unit=°C
